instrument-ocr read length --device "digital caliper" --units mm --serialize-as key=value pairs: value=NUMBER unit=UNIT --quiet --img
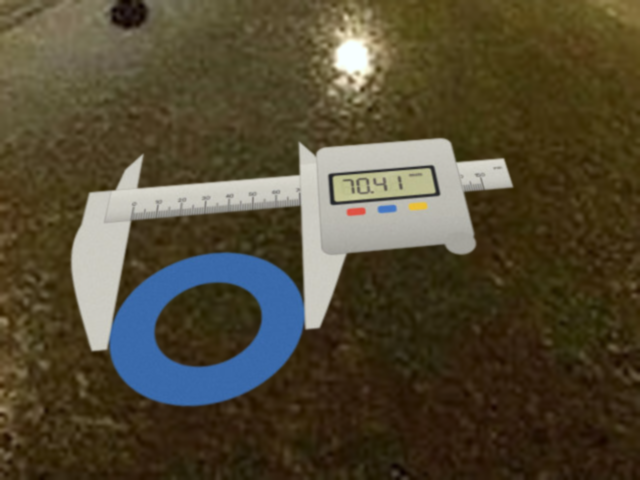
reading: value=70.41 unit=mm
